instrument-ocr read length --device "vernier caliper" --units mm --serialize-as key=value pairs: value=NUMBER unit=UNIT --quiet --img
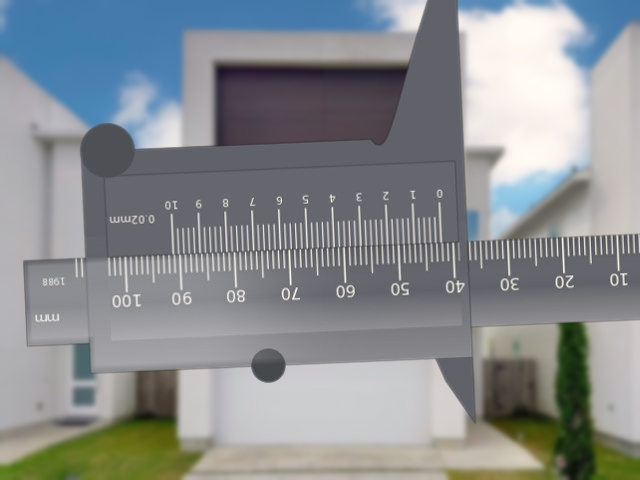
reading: value=42.2 unit=mm
